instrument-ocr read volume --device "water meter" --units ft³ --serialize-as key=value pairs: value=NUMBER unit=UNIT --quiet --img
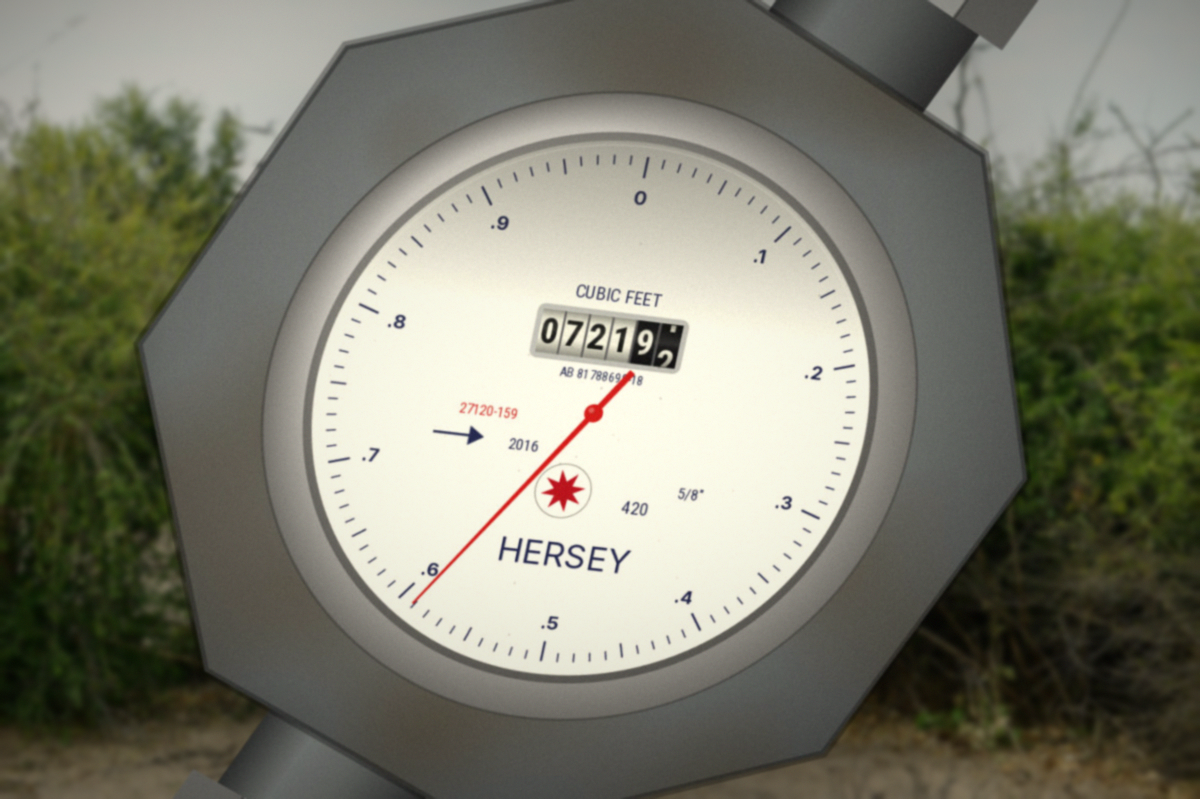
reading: value=72191.59 unit=ft³
